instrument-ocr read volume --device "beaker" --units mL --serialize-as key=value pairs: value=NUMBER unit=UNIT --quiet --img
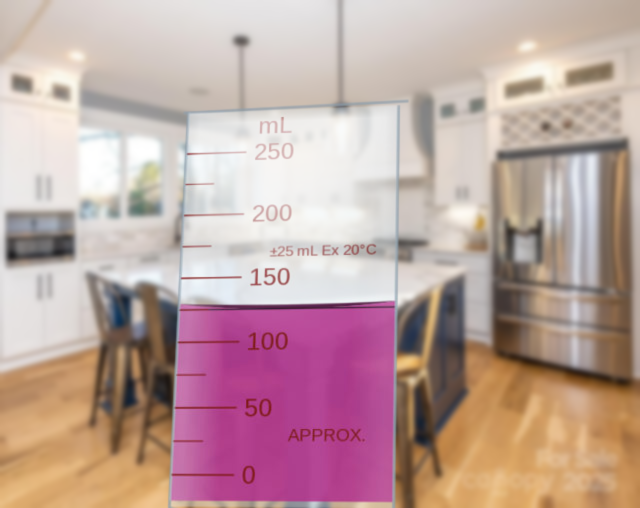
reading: value=125 unit=mL
